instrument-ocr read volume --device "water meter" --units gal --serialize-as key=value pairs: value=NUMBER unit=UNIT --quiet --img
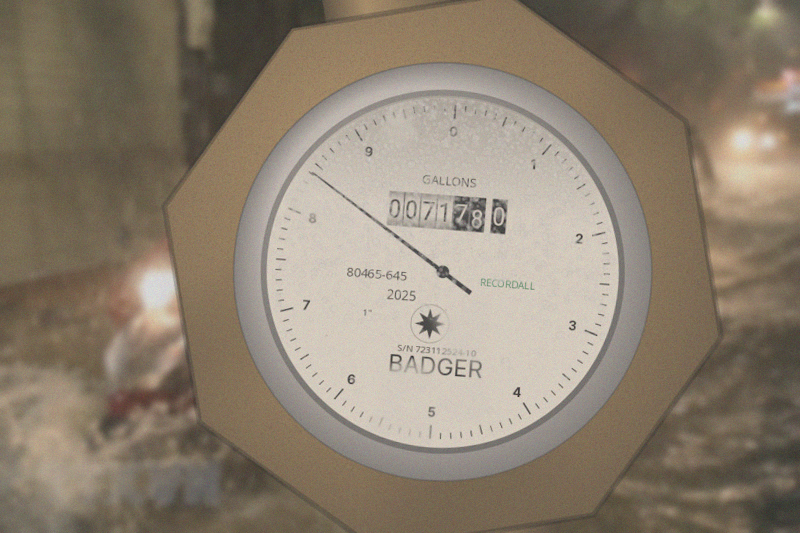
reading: value=71778.4 unit=gal
